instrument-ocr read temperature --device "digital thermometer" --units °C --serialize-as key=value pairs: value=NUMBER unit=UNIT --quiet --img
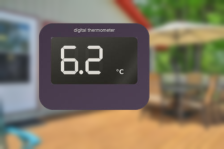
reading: value=6.2 unit=°C
